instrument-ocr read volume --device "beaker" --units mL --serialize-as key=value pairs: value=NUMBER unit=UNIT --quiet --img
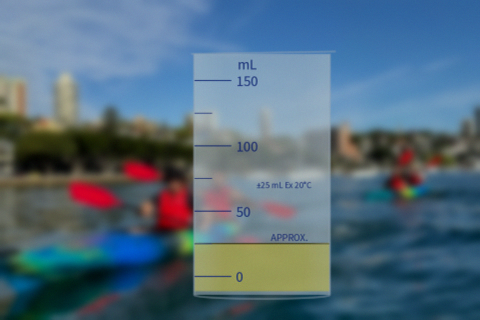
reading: value=25 unit=mL
